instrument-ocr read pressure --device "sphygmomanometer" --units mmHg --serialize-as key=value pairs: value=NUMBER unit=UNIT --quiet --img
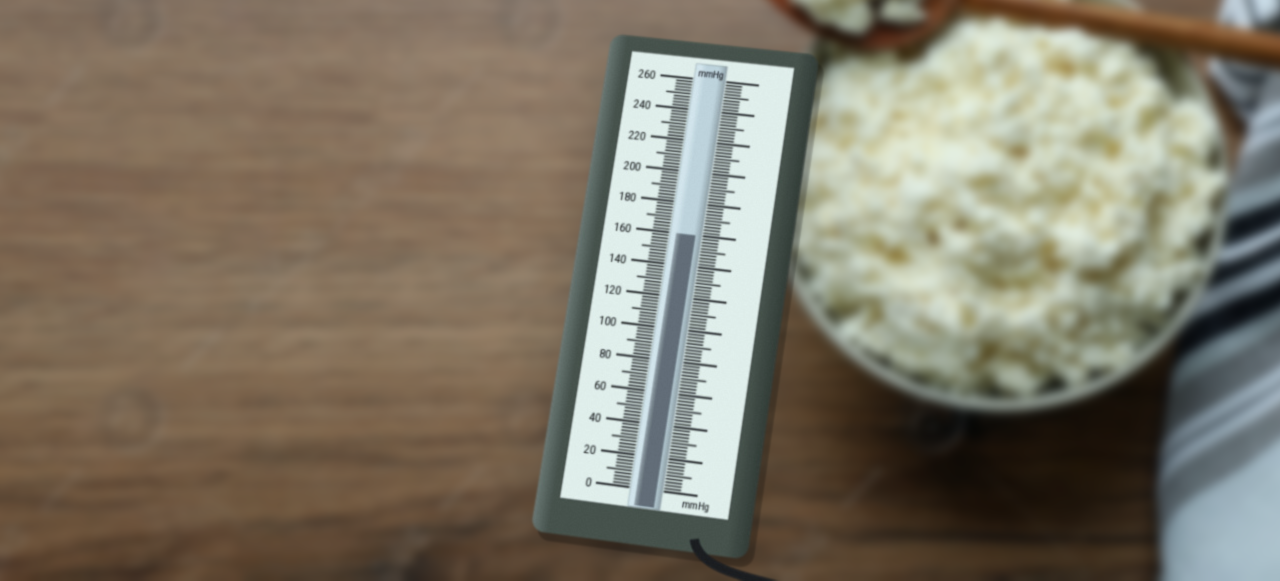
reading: value=160 unit=mmHg
